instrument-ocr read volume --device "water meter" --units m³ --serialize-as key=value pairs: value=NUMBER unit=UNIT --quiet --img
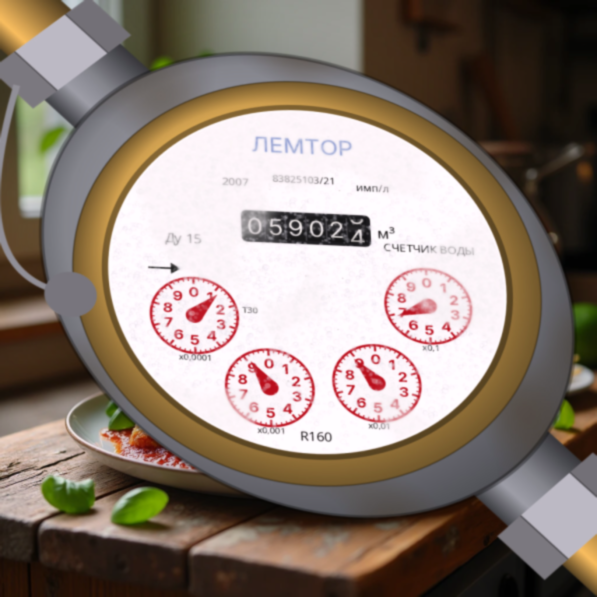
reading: value=59023.6891 unit=m³
